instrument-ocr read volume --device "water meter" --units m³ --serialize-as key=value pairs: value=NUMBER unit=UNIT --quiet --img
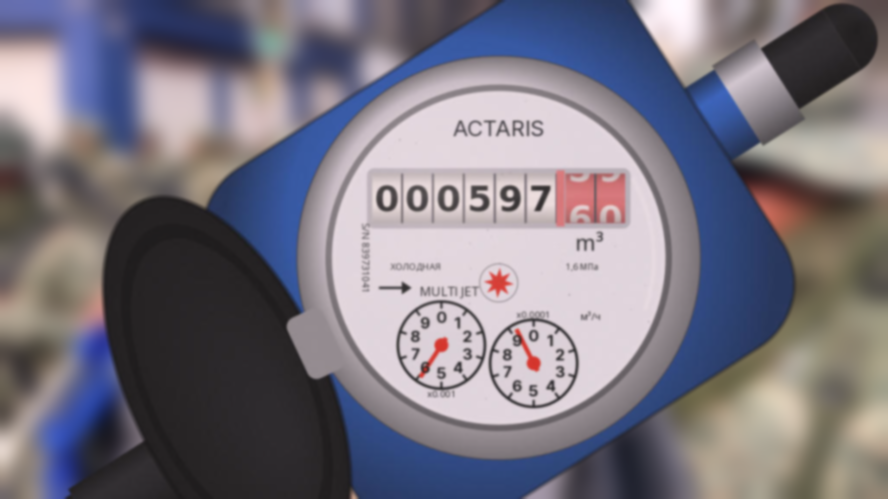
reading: value=597.5959 unit=m³
